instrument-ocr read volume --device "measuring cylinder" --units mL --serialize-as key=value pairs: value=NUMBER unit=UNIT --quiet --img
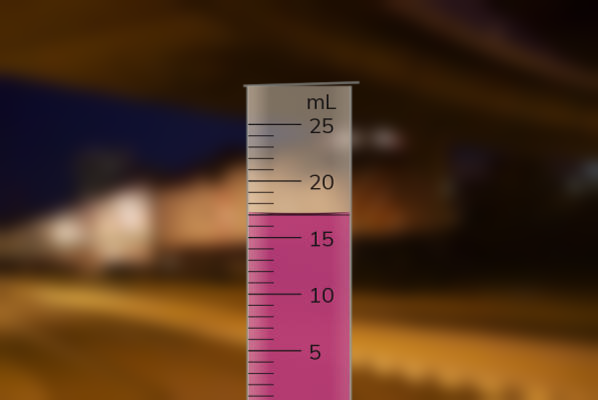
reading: value=17 unit=mL
